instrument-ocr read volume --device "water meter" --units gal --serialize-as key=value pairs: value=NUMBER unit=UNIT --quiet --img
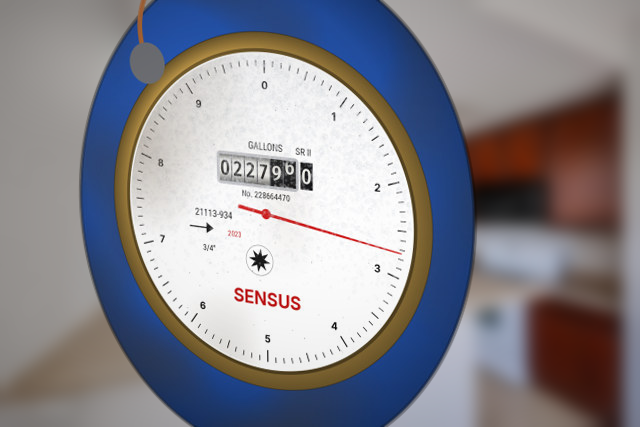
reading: value=227962.7 unit=gal
